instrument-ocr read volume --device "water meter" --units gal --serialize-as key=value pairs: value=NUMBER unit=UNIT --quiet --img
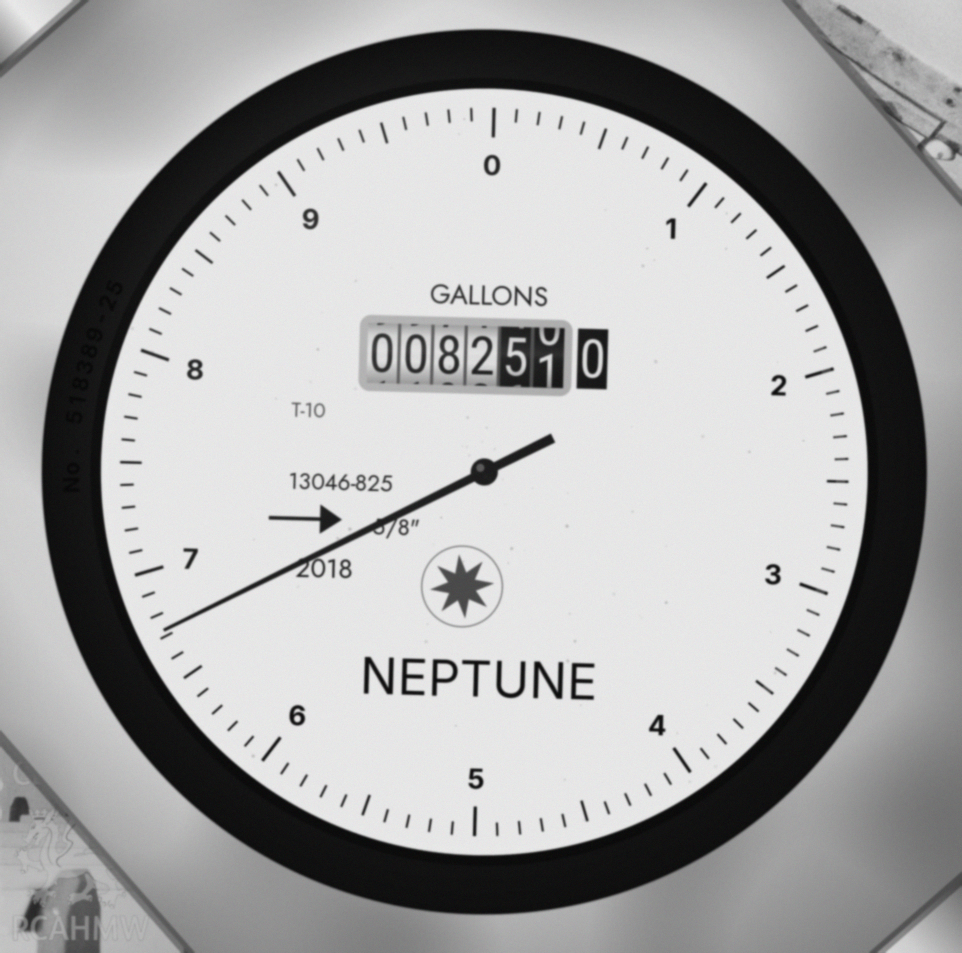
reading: value=82506.7 unit=gal
